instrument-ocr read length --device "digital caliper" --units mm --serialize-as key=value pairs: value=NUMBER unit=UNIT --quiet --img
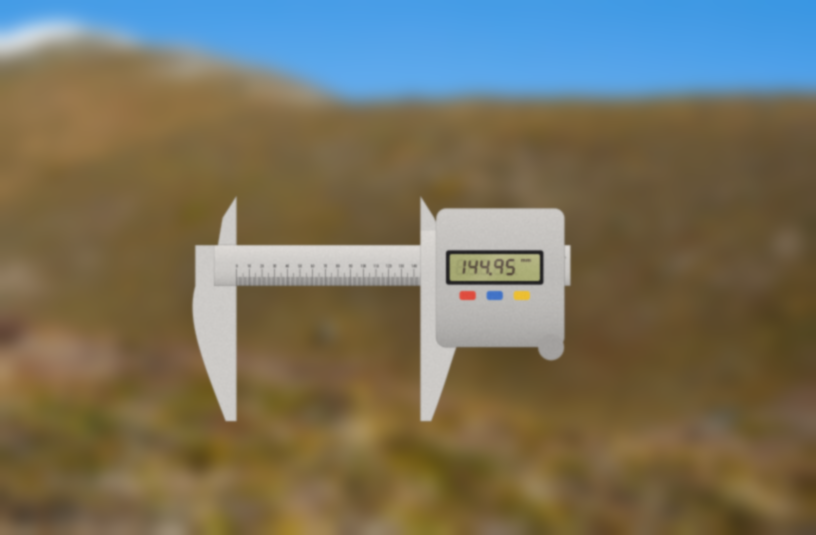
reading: value=144.95 unit=mm
